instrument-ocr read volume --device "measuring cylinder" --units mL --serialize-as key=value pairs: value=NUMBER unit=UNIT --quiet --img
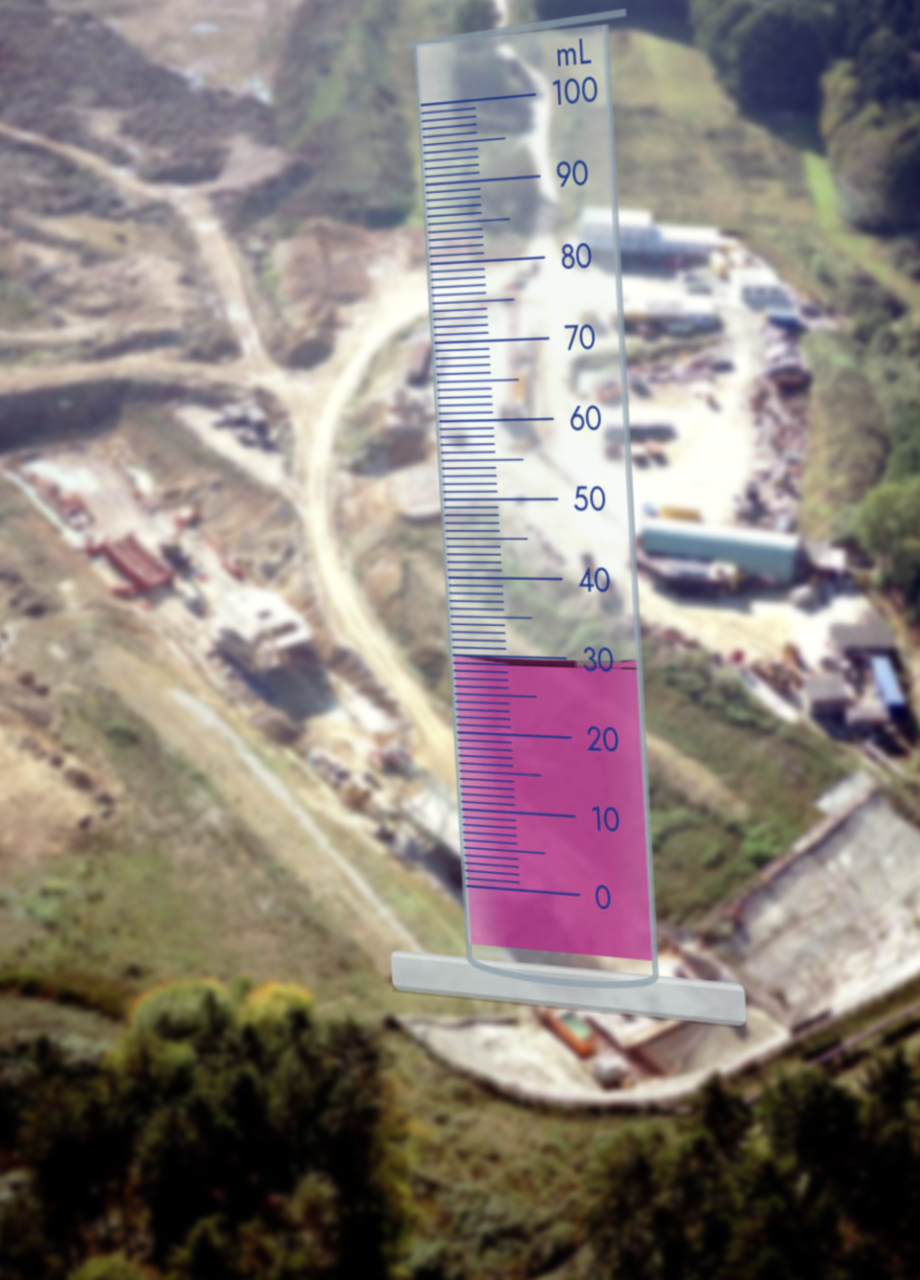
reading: value=29 unit=mL
